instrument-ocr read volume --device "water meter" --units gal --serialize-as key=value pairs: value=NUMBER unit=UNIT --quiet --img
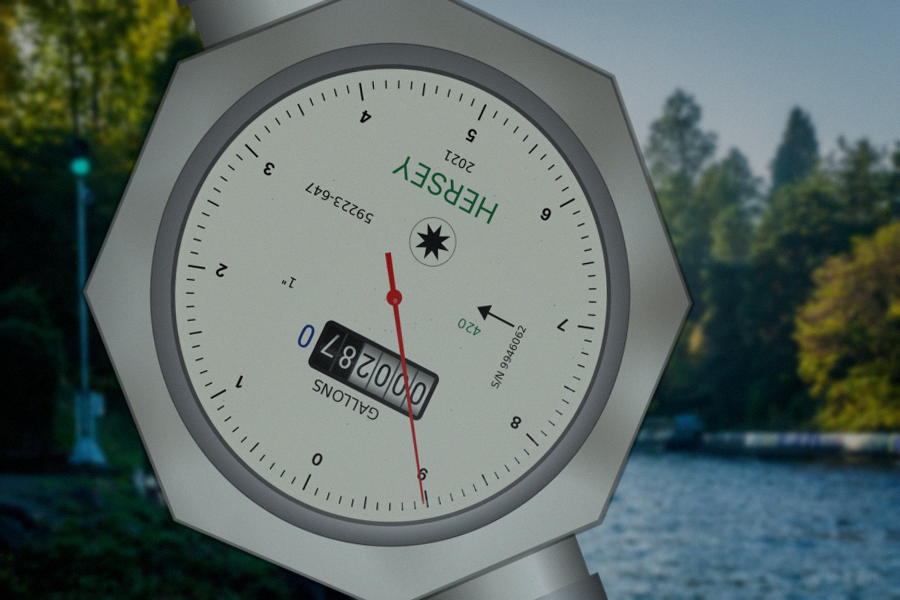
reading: value=2869.0 unit=gal
